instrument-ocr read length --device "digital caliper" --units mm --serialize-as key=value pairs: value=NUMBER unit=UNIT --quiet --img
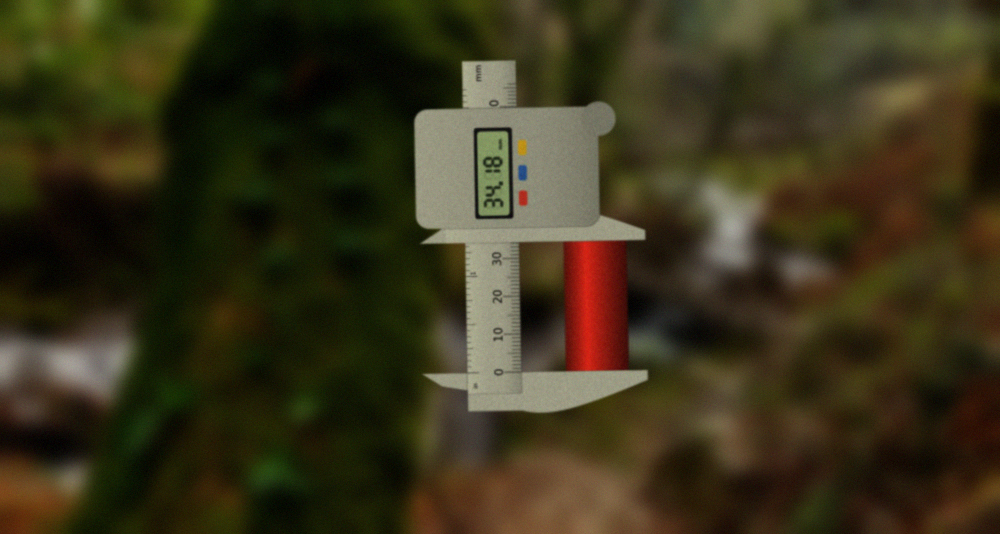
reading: value=34.18 unit=mm
